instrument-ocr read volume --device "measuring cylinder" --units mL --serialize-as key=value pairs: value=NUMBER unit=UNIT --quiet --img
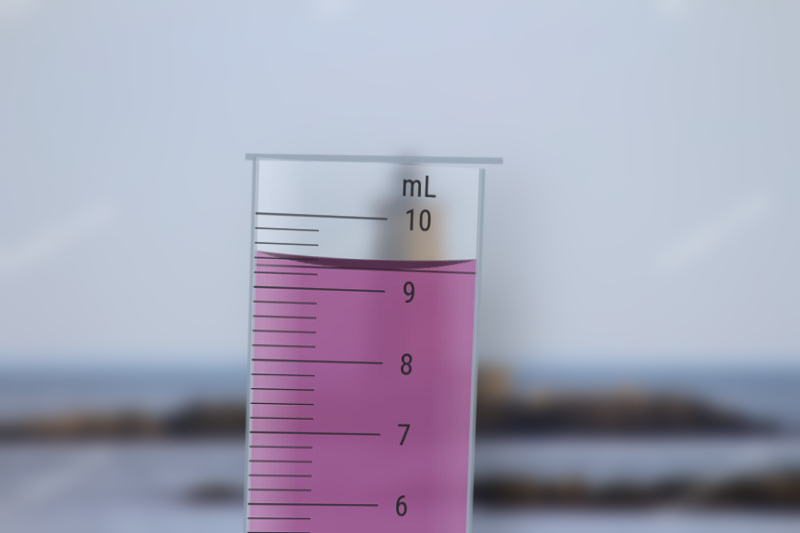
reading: value=9.3 unit=mL
